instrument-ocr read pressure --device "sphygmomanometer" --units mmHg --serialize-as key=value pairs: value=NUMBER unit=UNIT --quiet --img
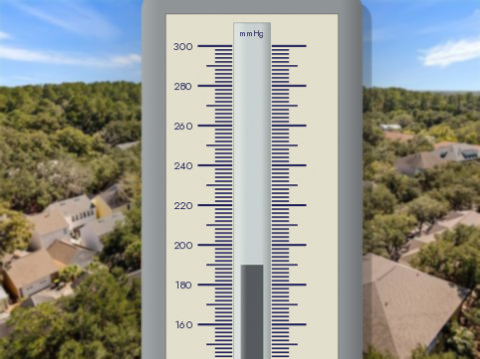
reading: value=190 unit=mmHg
